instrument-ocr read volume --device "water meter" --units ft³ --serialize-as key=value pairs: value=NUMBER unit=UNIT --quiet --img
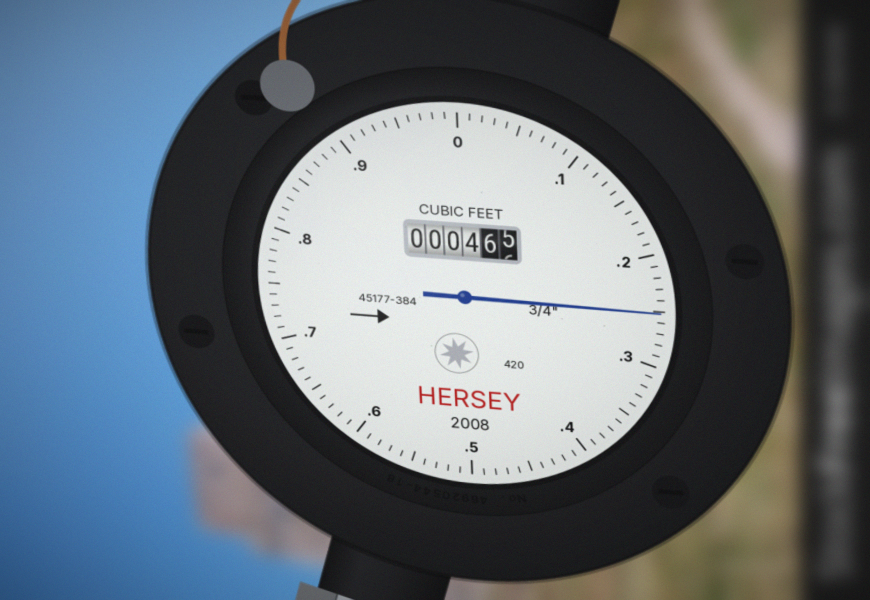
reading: value=465.25 unit=ft³
